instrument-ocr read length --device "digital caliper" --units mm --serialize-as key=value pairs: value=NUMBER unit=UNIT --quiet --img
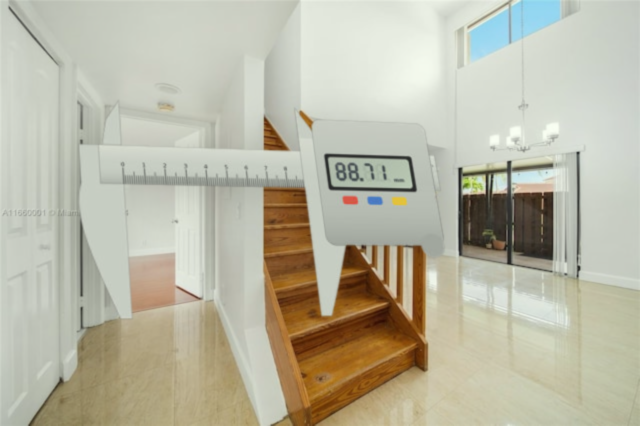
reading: value=88.71 unit=mm
